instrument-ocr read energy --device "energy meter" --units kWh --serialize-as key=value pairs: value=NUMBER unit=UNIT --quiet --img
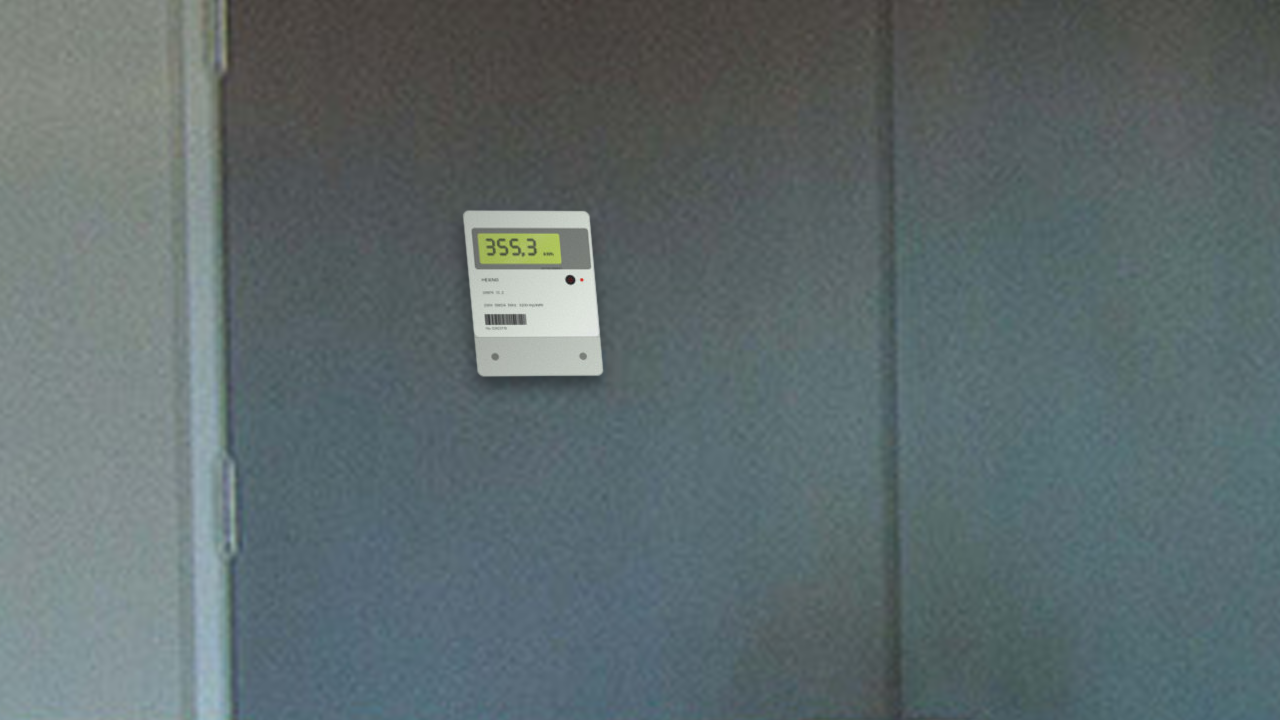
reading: value=355.3 unit=kWh
